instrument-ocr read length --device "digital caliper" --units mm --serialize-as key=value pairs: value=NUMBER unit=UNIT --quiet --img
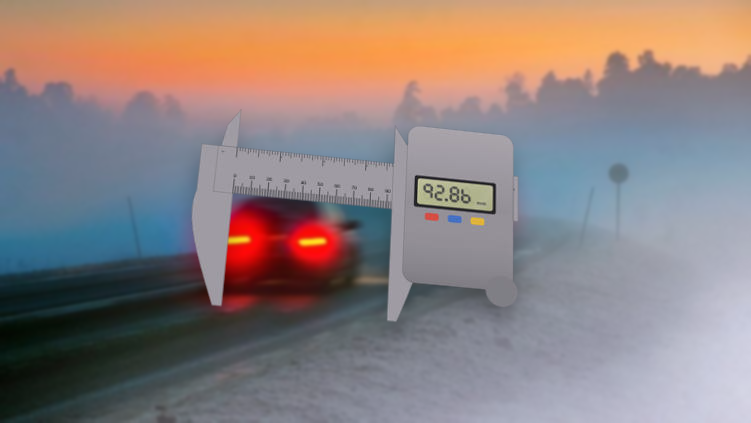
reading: value=92.86 unit=mm
